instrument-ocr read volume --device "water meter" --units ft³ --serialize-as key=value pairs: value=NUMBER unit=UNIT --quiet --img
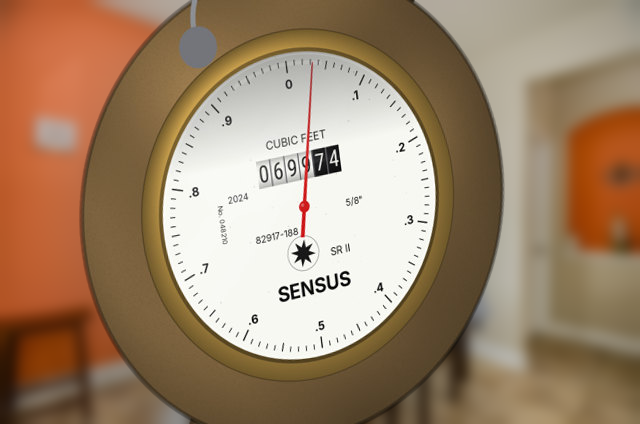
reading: value=69974.03 unit=ft³
